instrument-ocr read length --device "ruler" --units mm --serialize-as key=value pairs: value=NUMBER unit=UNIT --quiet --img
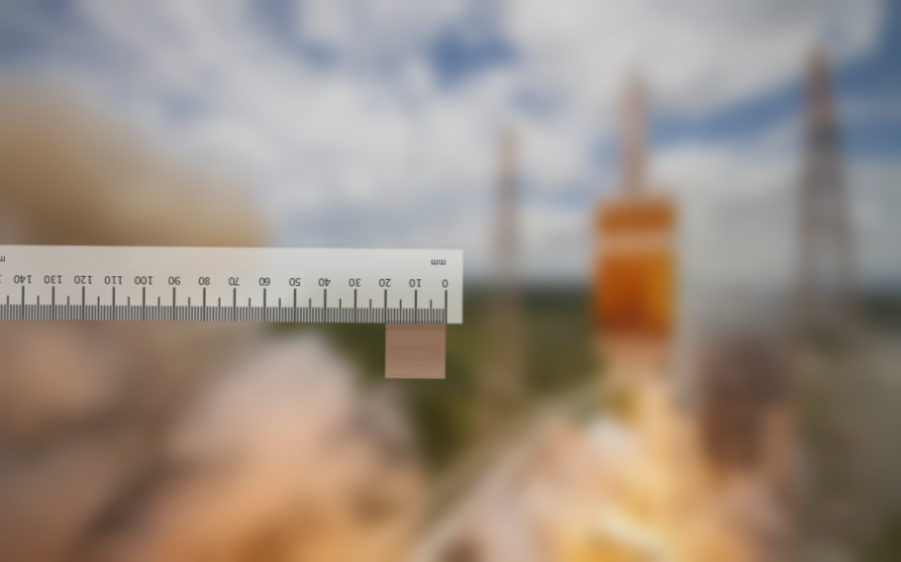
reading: value=20 unit=mm
